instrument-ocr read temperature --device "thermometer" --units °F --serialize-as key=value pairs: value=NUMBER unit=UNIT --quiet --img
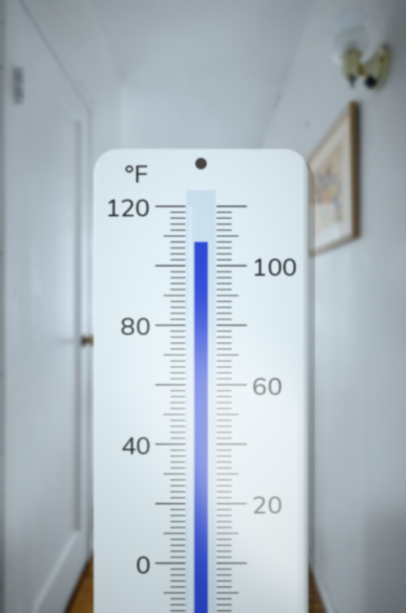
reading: value=108 unit=°F
